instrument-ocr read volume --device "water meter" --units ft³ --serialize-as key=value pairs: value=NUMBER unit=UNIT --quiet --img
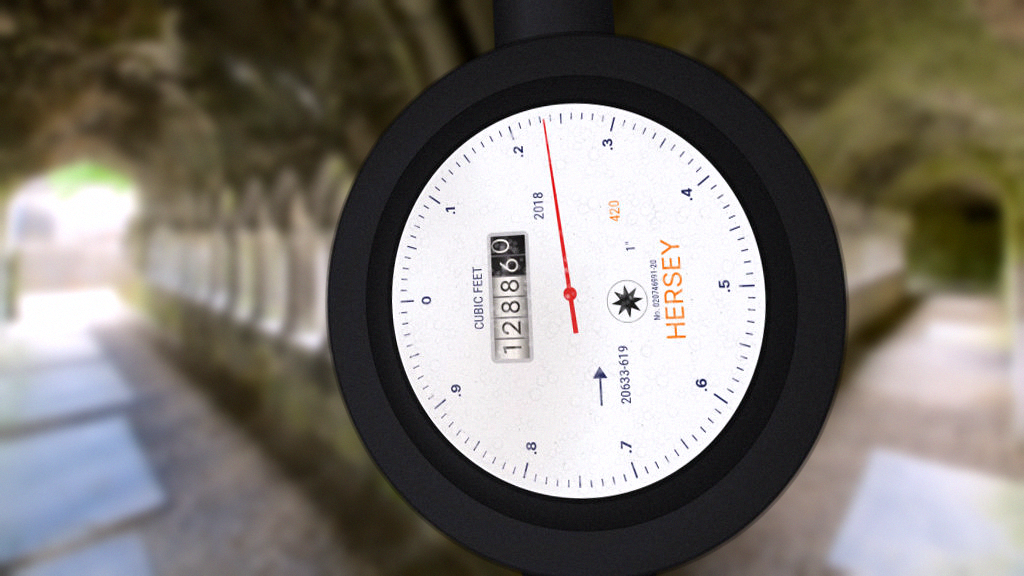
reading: value=128860.23 unit=ft³
